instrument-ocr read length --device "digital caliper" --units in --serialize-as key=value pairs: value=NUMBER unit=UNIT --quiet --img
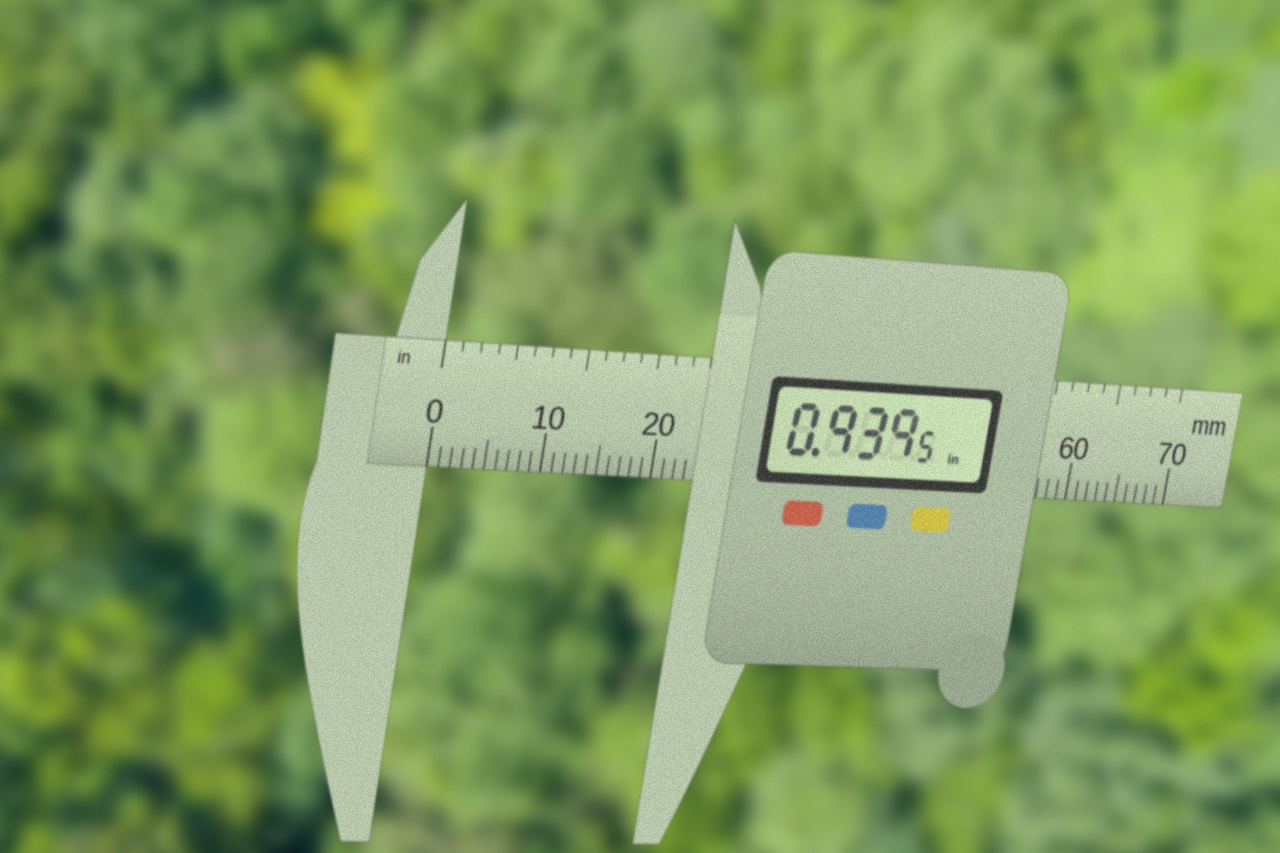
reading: value=0.9395 unit=in
